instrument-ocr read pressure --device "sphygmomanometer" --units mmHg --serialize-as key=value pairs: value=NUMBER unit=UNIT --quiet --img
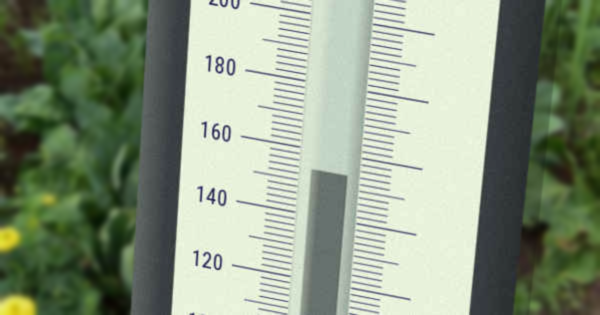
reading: value=154 unit=mmHg
